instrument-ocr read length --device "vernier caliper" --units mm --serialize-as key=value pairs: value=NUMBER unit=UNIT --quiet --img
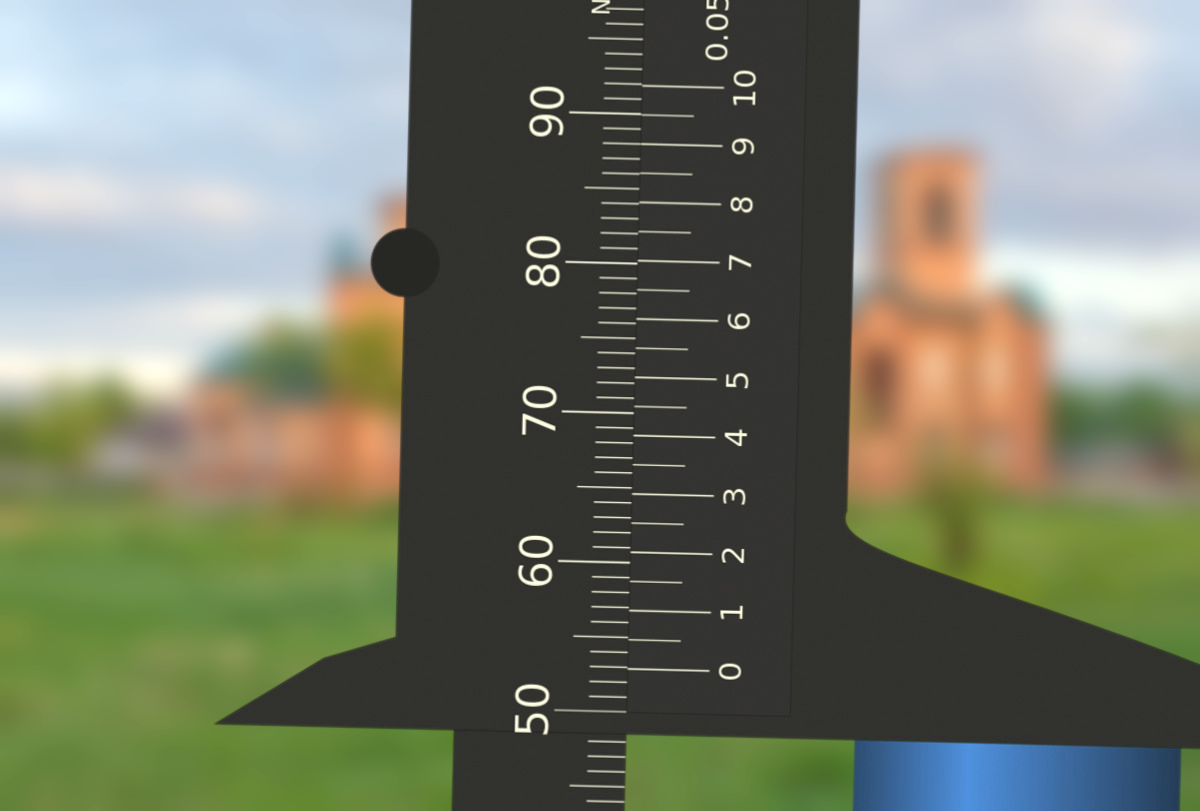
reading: value=52.9 unit=mm
